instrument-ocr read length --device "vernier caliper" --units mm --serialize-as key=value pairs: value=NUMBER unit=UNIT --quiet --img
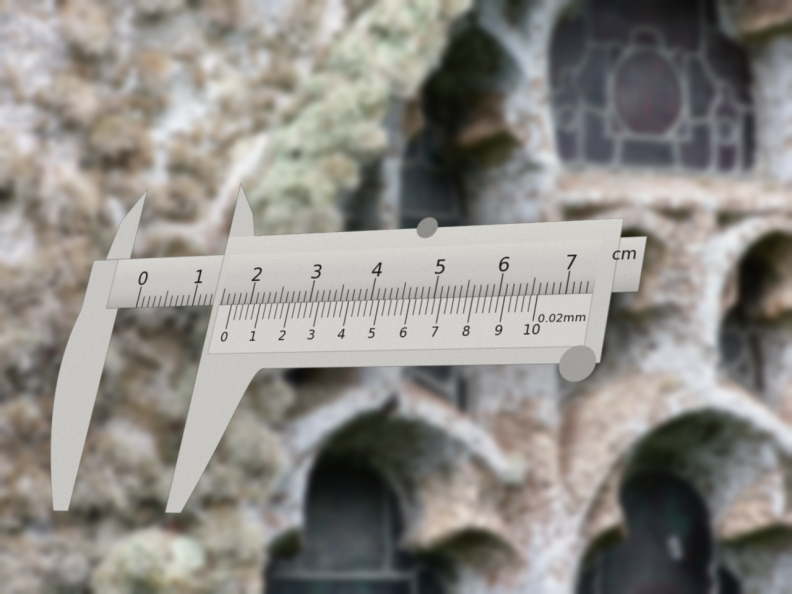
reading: value=16.8 unit=mm
